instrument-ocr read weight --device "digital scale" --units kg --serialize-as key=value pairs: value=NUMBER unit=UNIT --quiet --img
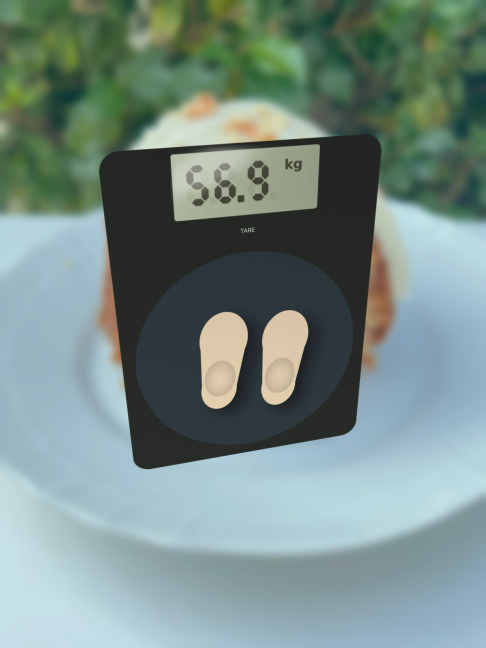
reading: value=56.9 unit=kg
